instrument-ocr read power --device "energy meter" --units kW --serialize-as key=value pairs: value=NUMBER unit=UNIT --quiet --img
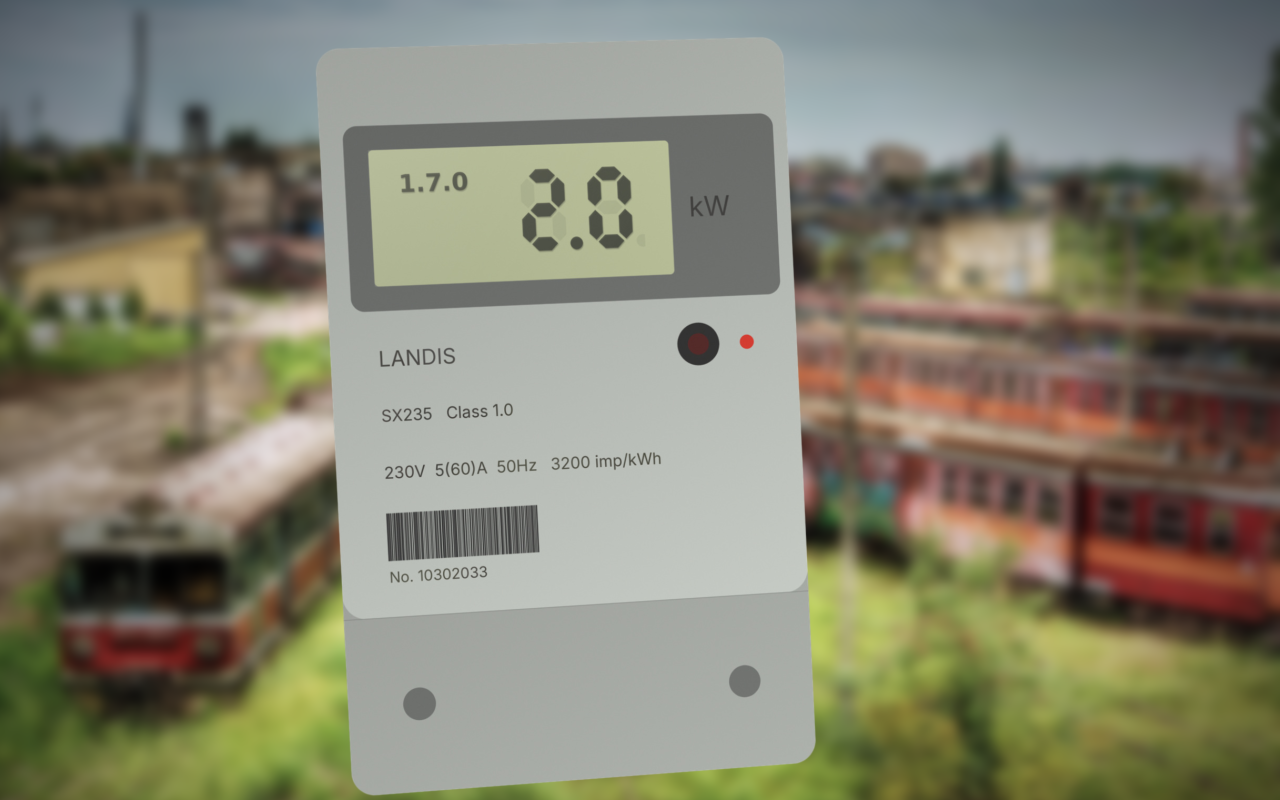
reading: value=2.0 unit=kW
